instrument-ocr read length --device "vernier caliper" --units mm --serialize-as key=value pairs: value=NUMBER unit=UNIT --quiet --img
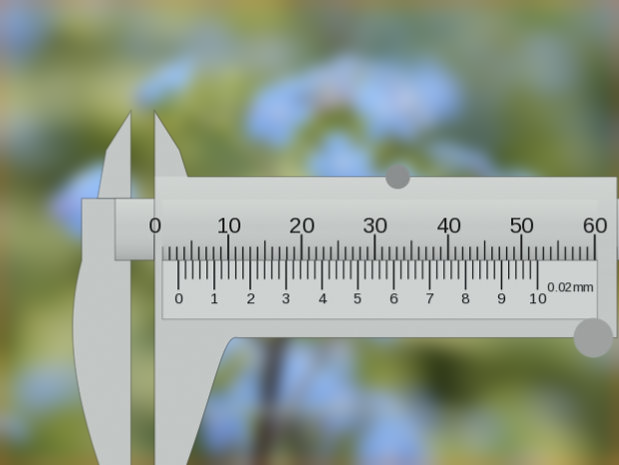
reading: value=3.2 unit=mm
